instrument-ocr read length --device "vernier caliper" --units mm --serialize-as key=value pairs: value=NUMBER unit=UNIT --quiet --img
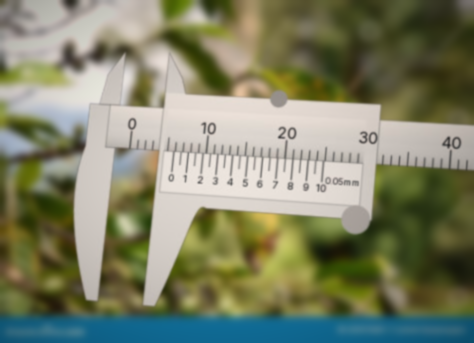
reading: value=5.8 unit=mm
